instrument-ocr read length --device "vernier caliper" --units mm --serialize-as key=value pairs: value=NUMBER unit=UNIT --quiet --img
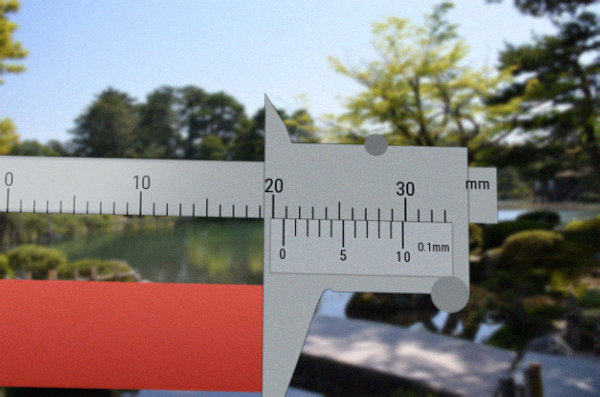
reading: value=20.8 unit=mm
